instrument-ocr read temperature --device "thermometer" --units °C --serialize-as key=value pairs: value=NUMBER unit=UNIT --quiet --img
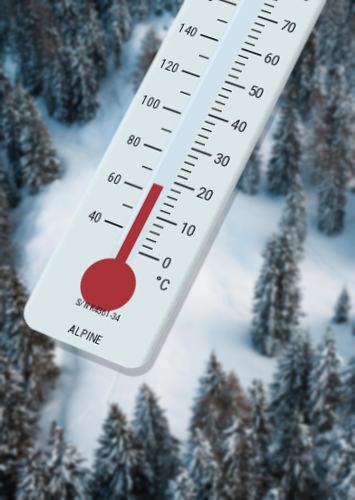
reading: value=18 unit=°C
